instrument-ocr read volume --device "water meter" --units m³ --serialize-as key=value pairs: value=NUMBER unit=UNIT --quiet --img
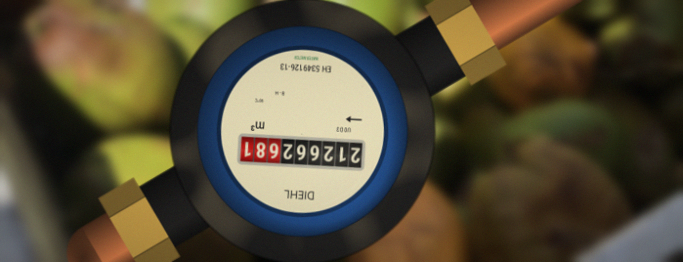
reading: value=212662.681 unit=m³
